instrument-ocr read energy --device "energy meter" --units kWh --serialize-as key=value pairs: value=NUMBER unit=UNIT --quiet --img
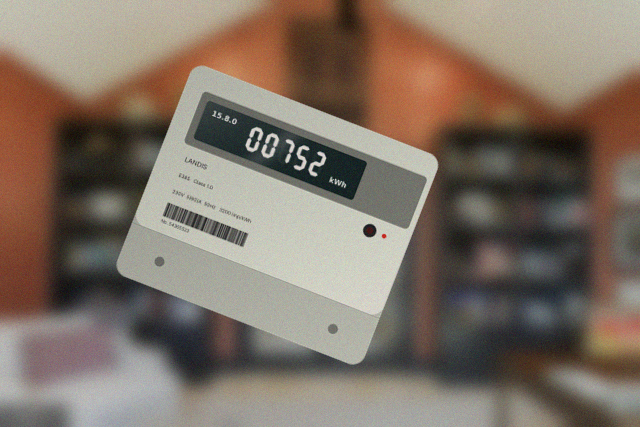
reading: value=752 unit=kWh
